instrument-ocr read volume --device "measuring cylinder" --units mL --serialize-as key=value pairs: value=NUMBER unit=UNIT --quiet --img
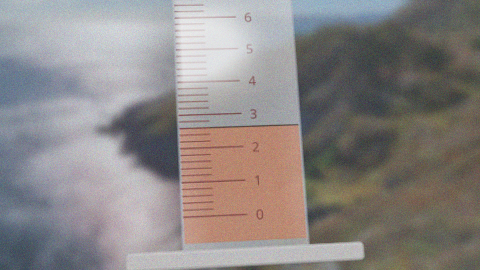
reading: value=2.6 unit=mL
